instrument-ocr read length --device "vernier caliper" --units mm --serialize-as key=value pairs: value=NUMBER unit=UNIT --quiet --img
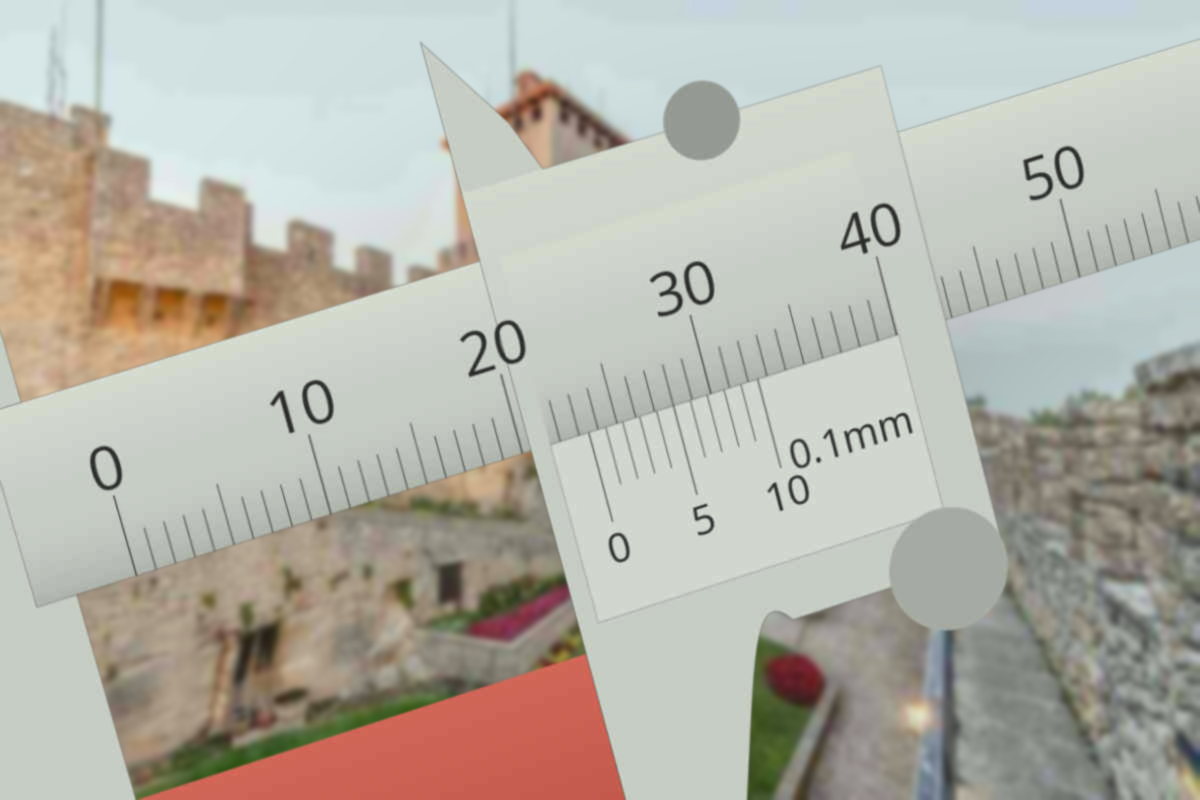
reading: value=23.5 unit=mm
